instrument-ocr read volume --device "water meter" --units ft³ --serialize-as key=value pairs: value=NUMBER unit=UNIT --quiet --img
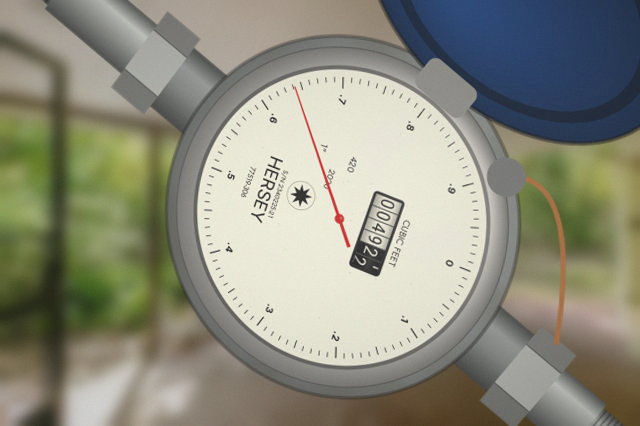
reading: value=4921.64 unit=ft³
